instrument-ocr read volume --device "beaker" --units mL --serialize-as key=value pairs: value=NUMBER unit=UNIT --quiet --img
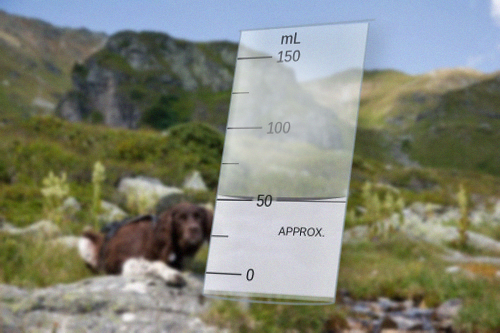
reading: value=50 unit=mL
